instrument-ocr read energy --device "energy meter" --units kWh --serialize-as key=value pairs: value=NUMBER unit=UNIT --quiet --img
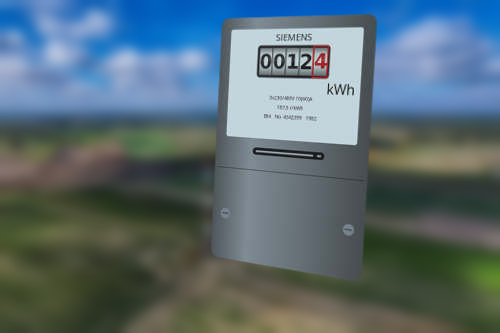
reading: value=12.4 unit=kWh
